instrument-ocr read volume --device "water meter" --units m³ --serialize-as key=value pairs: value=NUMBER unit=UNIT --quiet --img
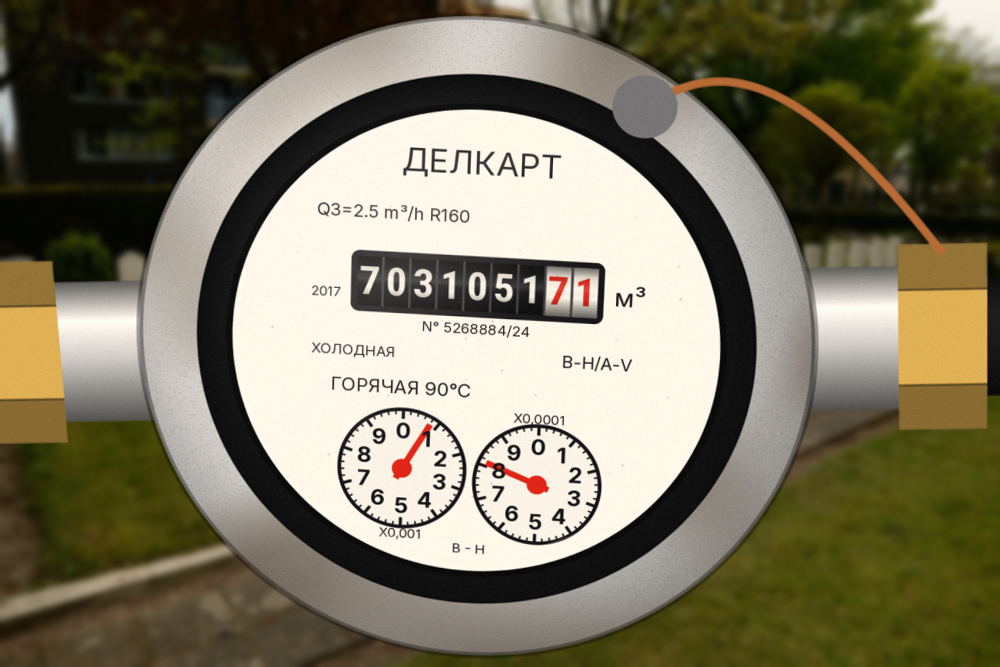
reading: value=7031051.7108 unit=m³
